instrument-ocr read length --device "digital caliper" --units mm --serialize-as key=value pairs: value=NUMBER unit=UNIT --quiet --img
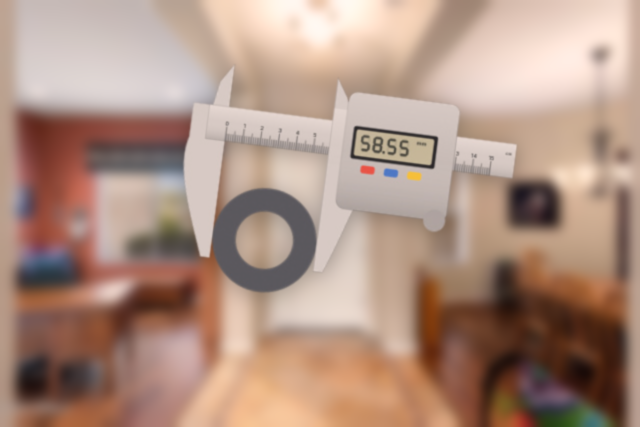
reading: value=58.55 unit=mm
